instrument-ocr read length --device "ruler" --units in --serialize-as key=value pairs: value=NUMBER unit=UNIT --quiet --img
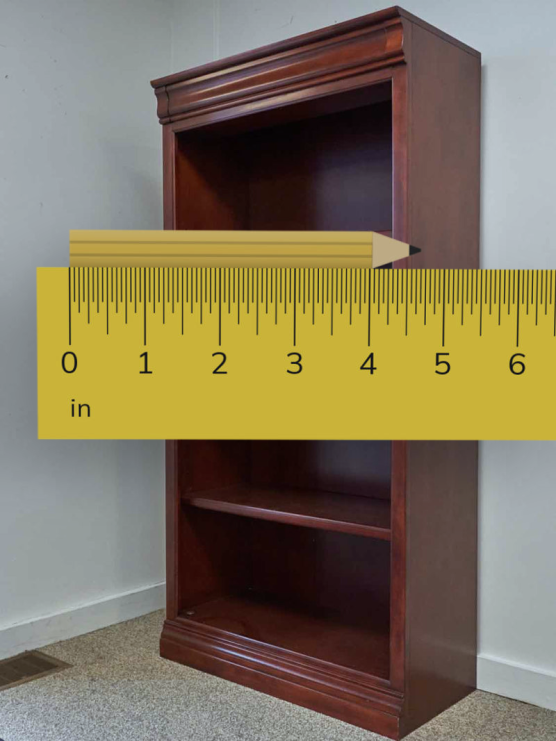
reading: value=4.6875 unit=in
